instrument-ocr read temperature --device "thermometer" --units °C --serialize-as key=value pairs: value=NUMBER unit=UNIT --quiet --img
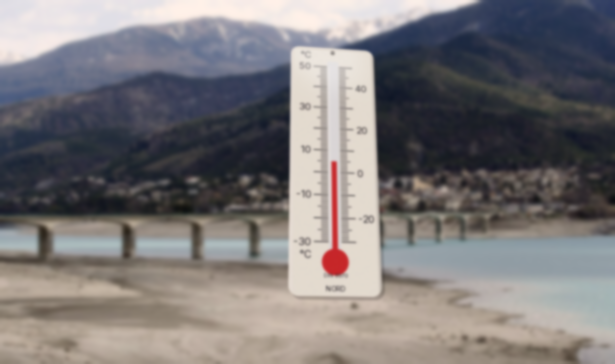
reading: value=5 unit=°C
